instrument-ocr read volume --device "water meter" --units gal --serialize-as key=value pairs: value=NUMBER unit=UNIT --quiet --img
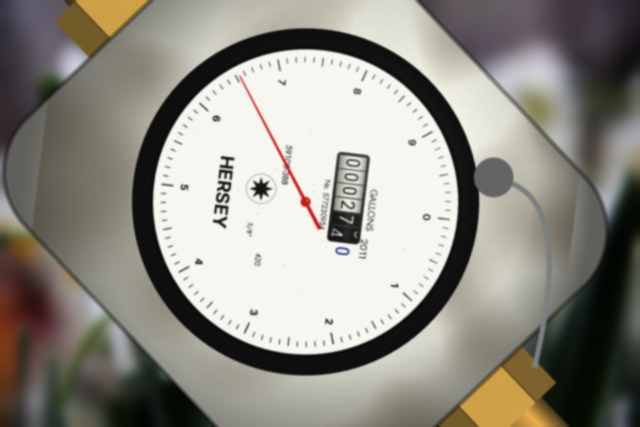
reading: value=2736.5 unit=gal
